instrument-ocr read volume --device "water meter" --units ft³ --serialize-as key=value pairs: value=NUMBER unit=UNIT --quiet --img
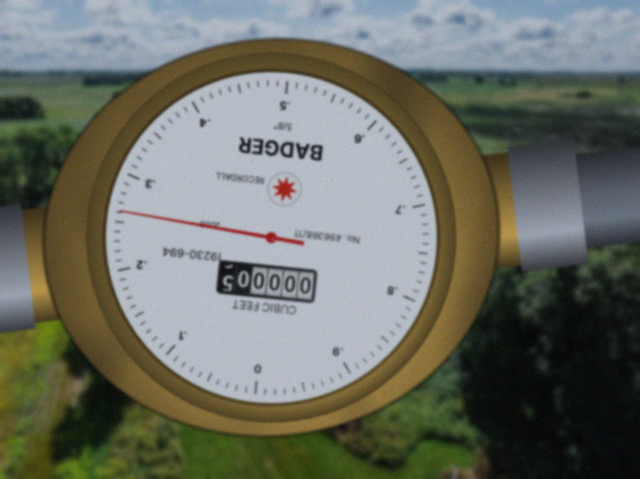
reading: value=5.26 unit=ft³
